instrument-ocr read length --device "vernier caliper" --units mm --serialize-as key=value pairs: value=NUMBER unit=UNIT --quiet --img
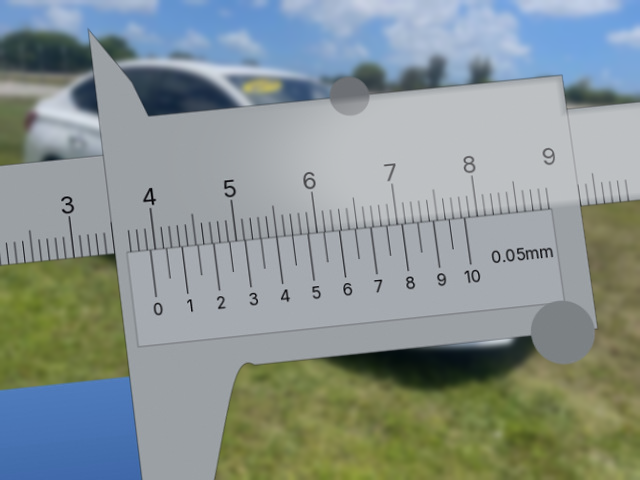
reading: value=39.4 unit=mm
